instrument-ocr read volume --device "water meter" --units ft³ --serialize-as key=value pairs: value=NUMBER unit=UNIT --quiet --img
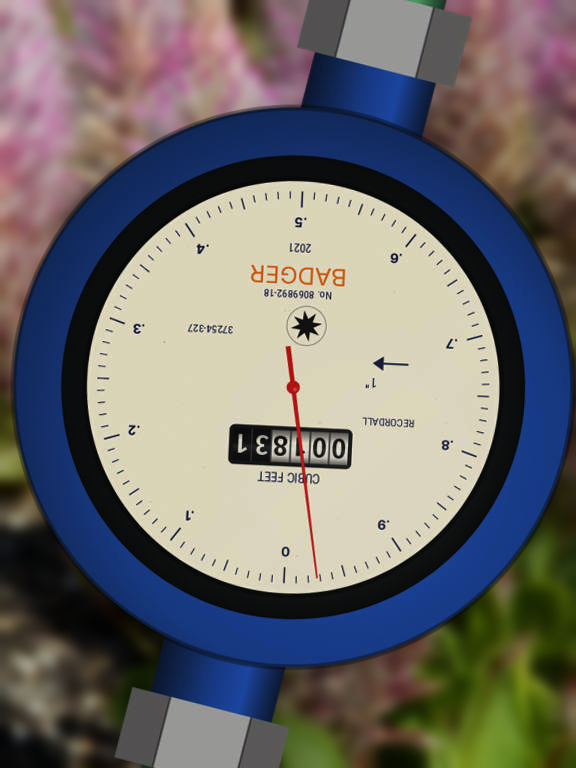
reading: value=1830.97 unit=ft³
